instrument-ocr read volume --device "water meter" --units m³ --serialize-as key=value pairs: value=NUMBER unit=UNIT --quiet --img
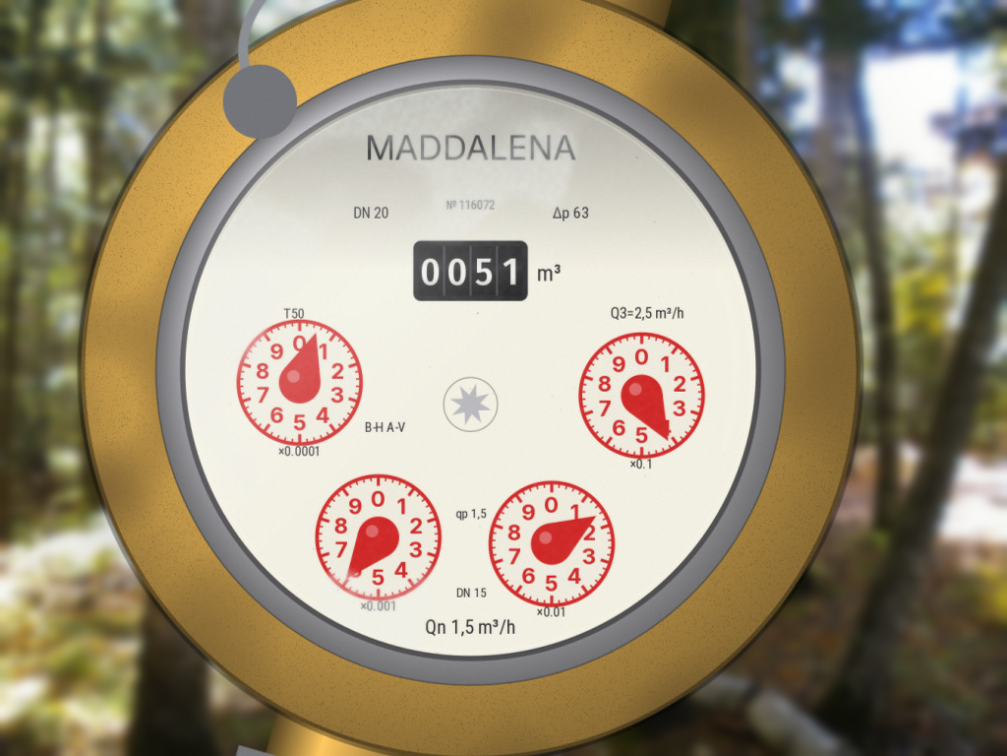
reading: value=51.4160 unit=m³
